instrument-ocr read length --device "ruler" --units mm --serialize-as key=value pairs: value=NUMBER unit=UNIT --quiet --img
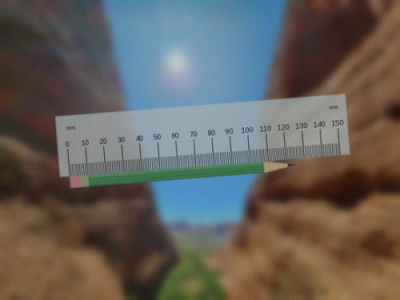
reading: value=125 unit=mm
